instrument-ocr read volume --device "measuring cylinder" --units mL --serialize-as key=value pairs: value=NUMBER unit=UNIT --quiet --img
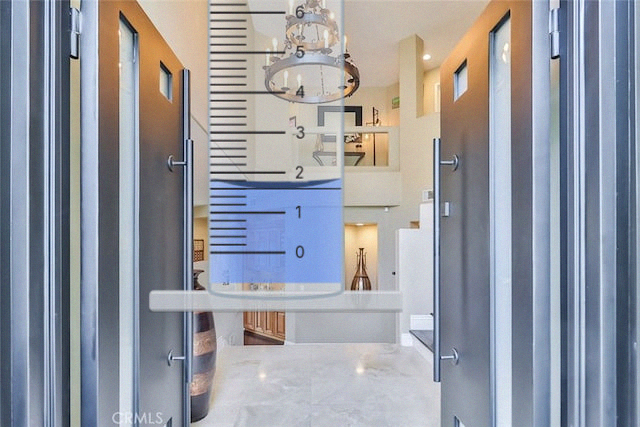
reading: value=1.6 unit=mL
